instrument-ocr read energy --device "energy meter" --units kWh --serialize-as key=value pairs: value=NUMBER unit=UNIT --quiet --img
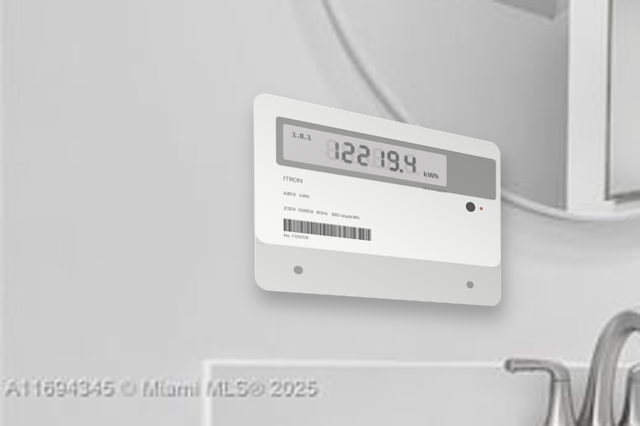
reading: value=12219.4 unit=kWh
